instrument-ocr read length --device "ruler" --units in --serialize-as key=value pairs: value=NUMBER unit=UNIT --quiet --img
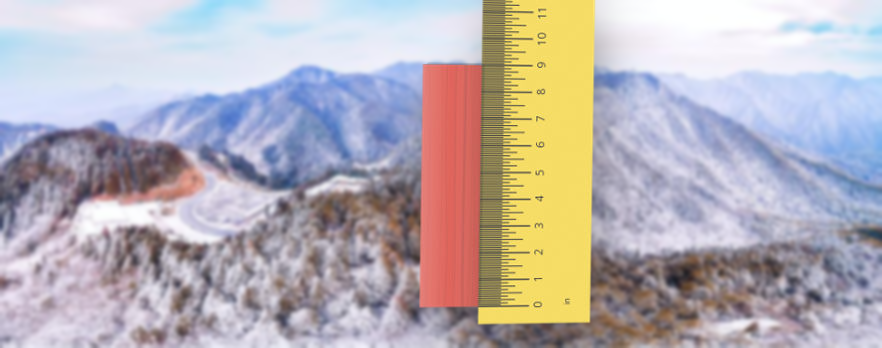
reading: value=9 unit=in
